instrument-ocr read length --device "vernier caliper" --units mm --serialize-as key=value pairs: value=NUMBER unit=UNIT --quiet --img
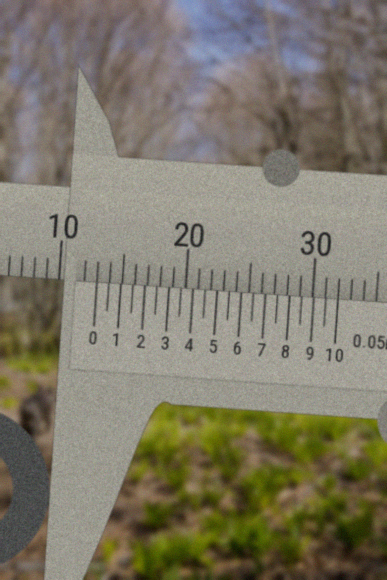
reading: value=13.0 unit=mm
